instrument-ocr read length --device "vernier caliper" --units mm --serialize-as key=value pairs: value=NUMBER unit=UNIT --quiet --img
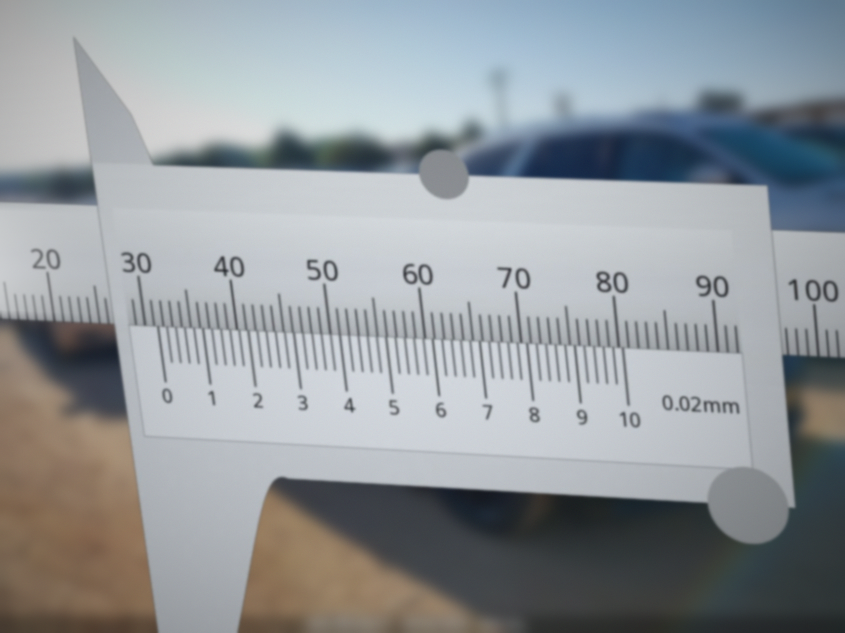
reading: value=31.4 unit=mm
